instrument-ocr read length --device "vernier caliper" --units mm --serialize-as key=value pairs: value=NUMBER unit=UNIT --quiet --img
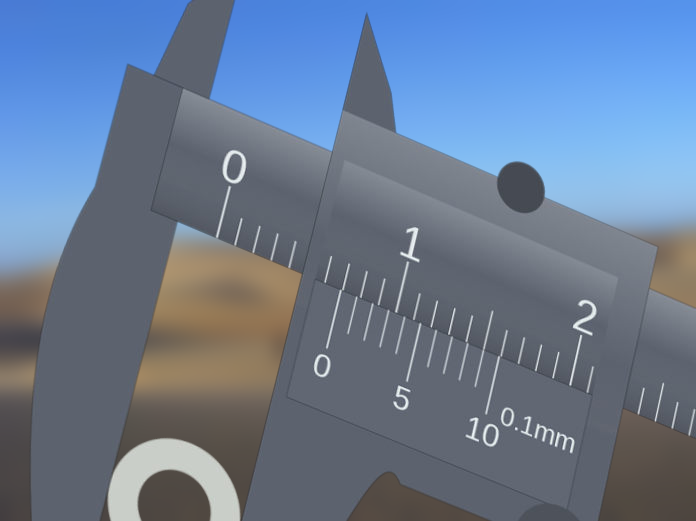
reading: value=6.9 unit=mm
